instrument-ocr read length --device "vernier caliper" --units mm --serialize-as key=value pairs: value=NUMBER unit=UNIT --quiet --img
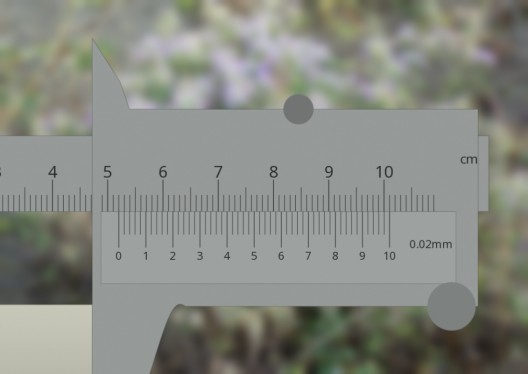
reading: value=52.0 unit=mm
